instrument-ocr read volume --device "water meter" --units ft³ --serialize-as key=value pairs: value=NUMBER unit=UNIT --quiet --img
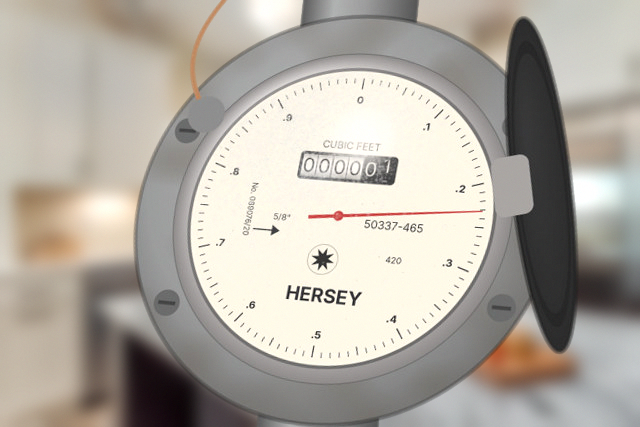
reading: value=1.23 unit=ft³
